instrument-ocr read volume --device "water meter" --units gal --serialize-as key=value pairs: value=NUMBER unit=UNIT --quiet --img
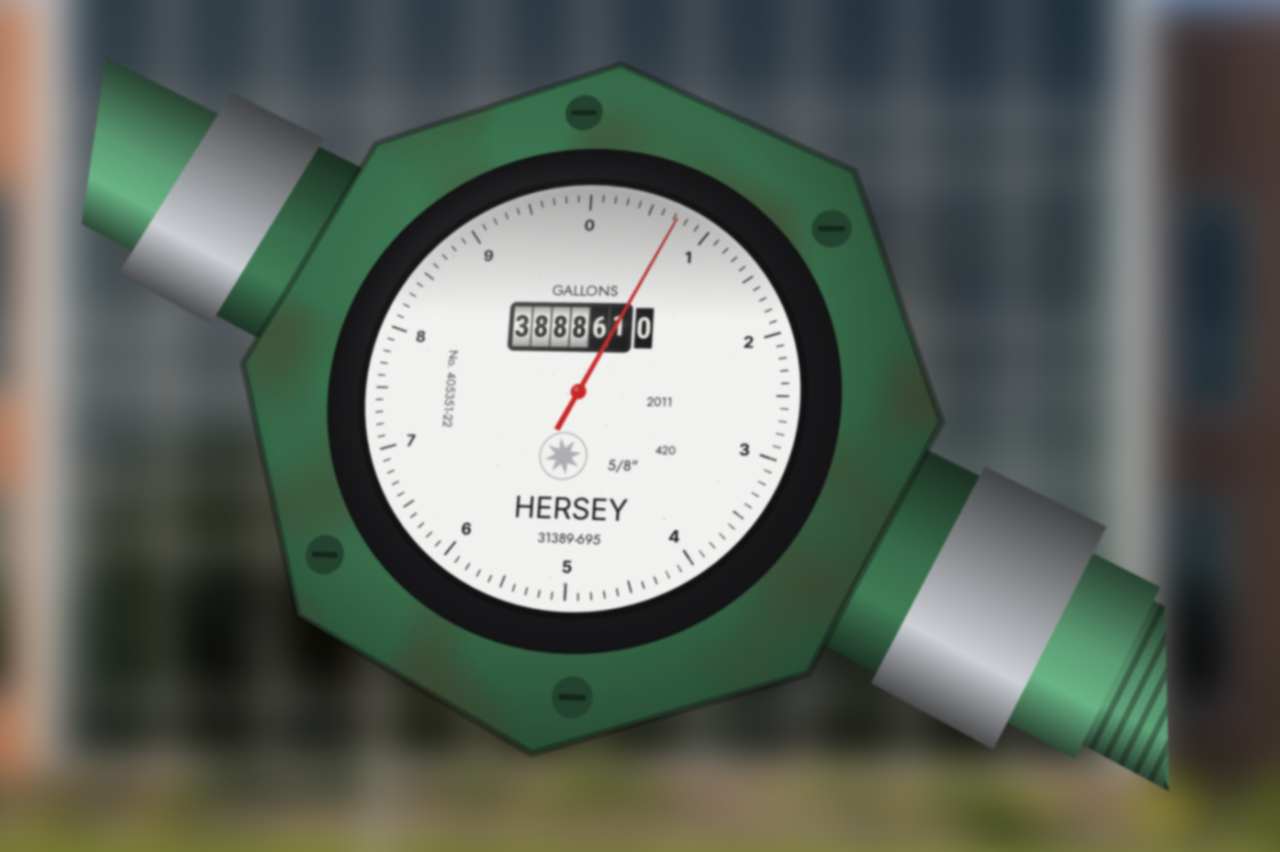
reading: value=3888610.7 unit=gal
